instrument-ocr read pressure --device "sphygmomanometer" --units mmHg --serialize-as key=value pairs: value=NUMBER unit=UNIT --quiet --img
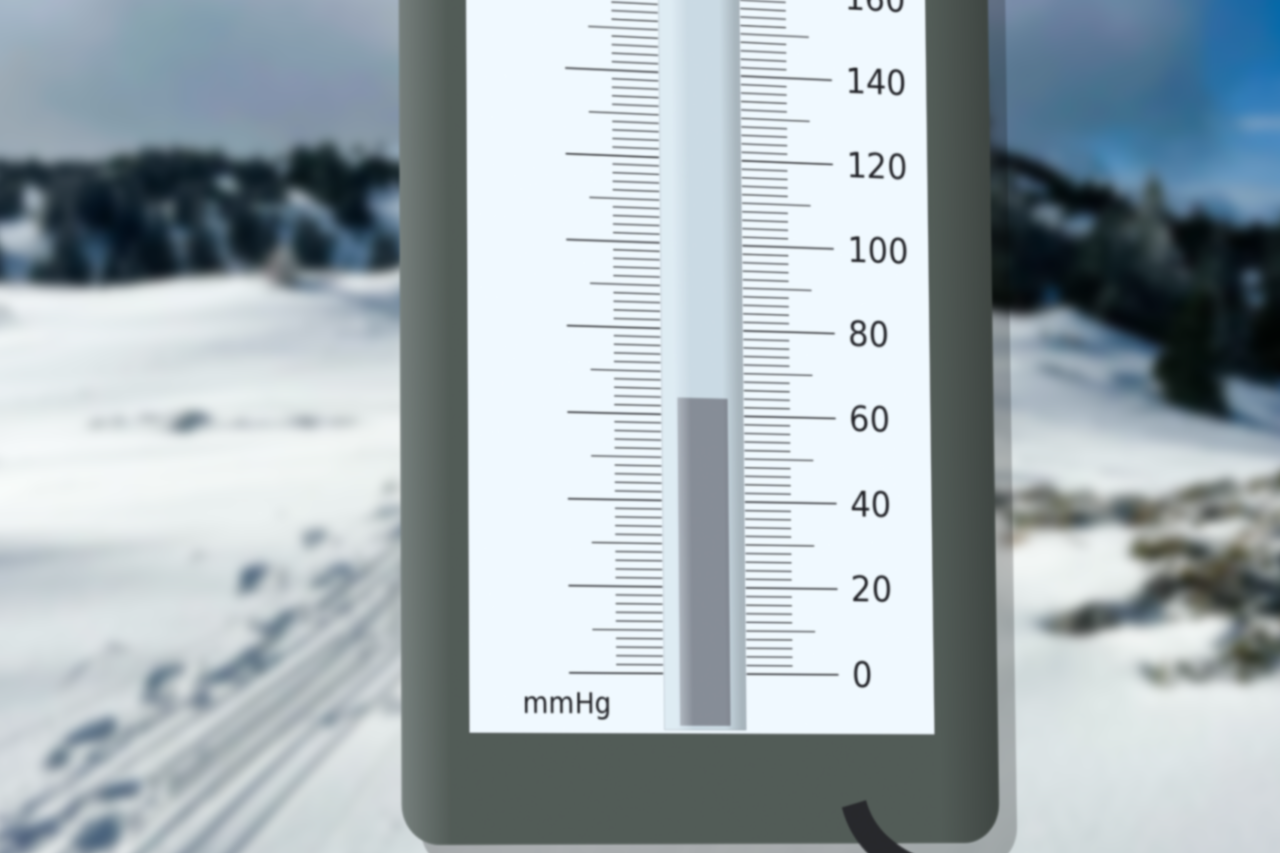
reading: value=64 unit=mmHg
